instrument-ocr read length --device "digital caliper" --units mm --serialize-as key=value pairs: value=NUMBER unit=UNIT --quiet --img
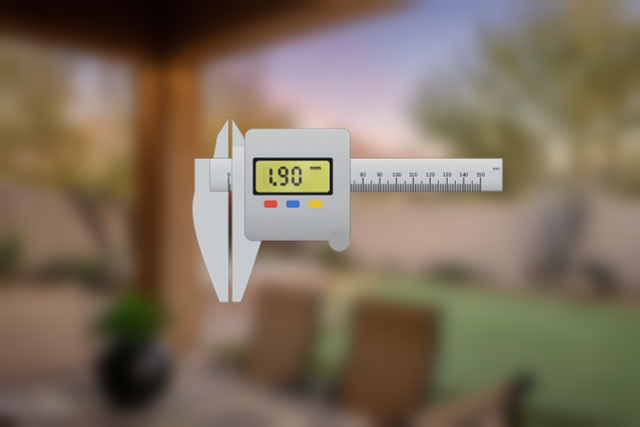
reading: value=1.90 unit=mm
